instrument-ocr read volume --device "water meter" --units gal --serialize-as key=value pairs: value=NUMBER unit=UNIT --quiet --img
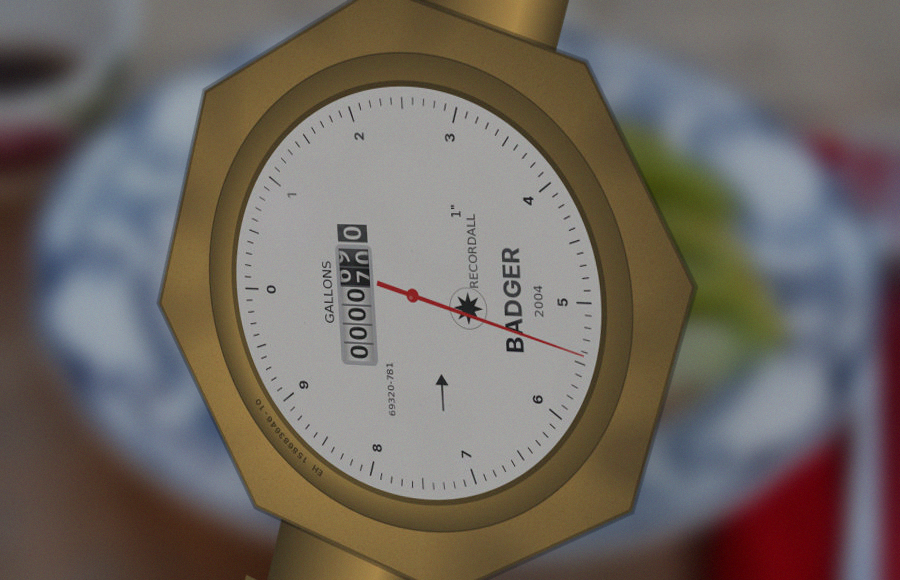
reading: value=695.4 unit=gal
